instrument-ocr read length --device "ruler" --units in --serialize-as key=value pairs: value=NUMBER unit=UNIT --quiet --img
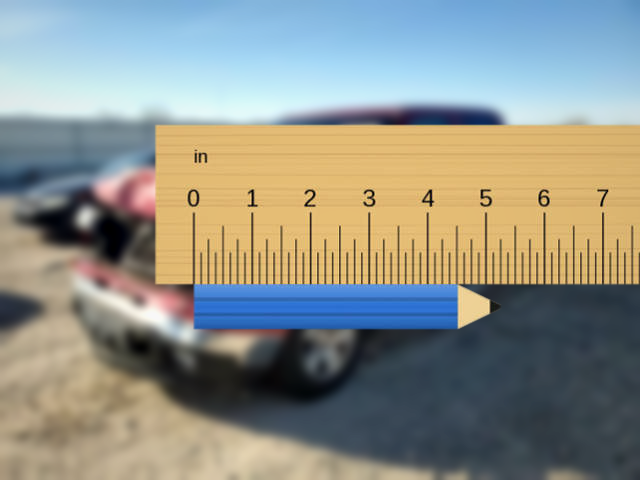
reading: value=5.25 unit=in
